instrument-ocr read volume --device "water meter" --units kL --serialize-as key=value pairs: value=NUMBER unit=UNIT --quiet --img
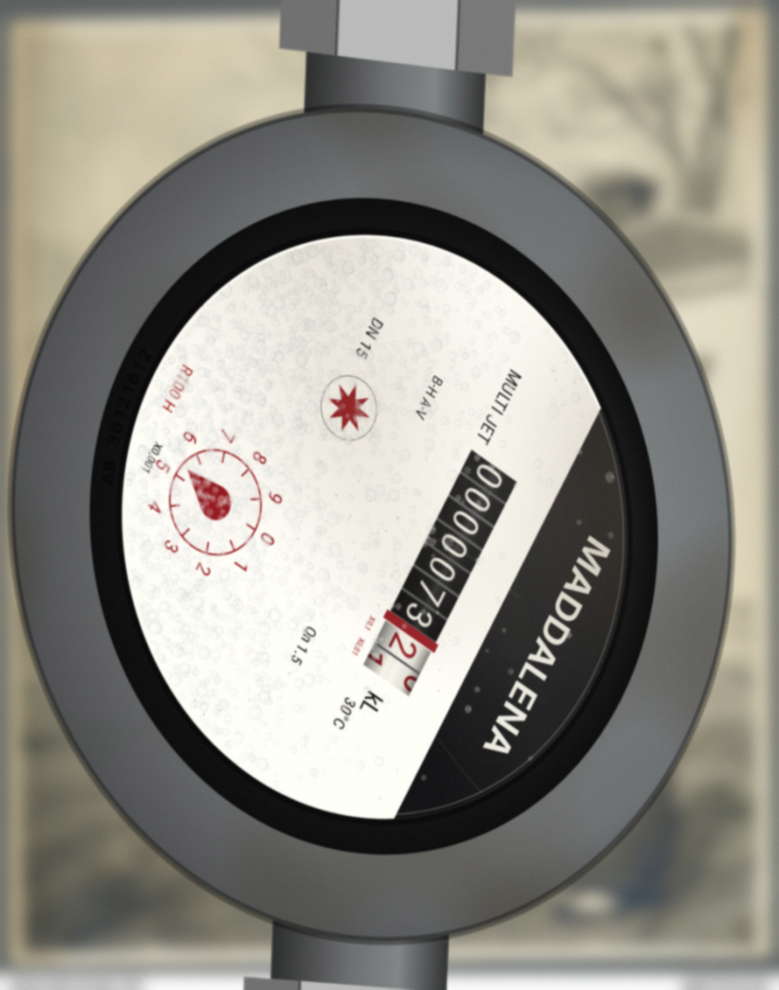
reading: value=73.205 unit=kL
